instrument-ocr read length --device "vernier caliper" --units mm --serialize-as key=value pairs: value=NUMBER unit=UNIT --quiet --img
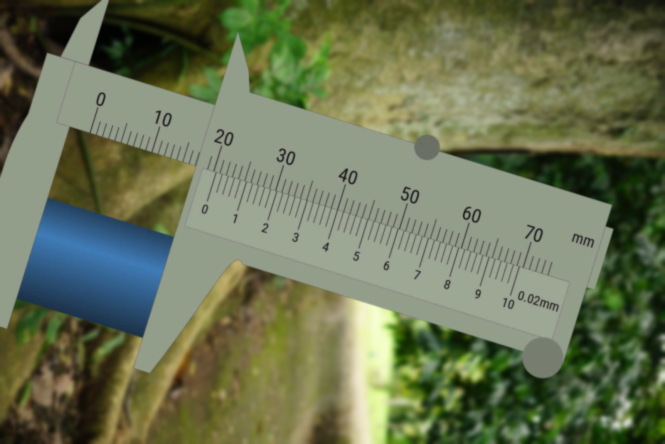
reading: value=20.4 unit=mm
